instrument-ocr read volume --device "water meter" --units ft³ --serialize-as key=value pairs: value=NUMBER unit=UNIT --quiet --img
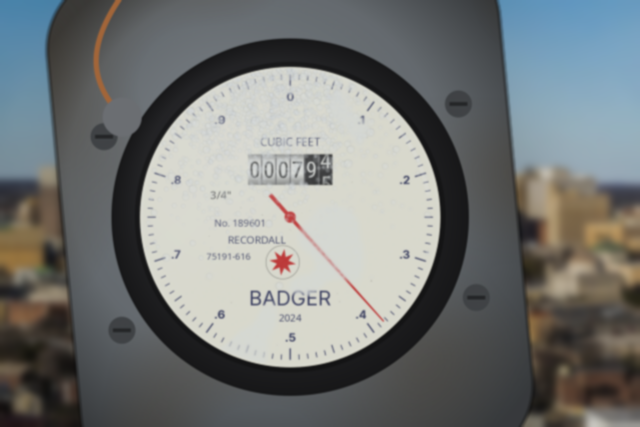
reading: value=794.38 unit=ft³
